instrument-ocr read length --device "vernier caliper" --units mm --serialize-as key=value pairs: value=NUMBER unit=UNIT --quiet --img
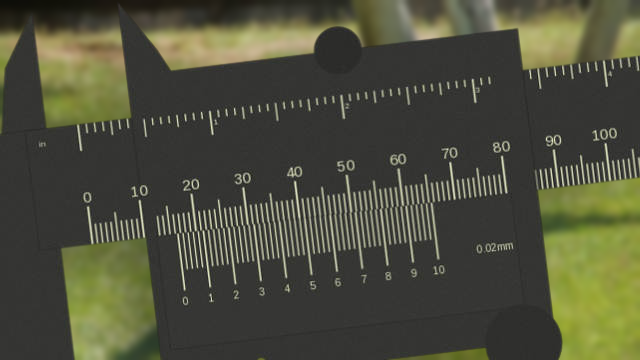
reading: value=16.5 unit=mm
